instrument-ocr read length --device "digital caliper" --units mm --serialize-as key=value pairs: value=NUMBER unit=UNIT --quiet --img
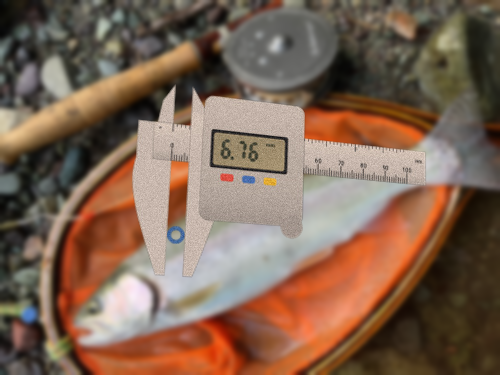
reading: value=6.76 unit=mm
